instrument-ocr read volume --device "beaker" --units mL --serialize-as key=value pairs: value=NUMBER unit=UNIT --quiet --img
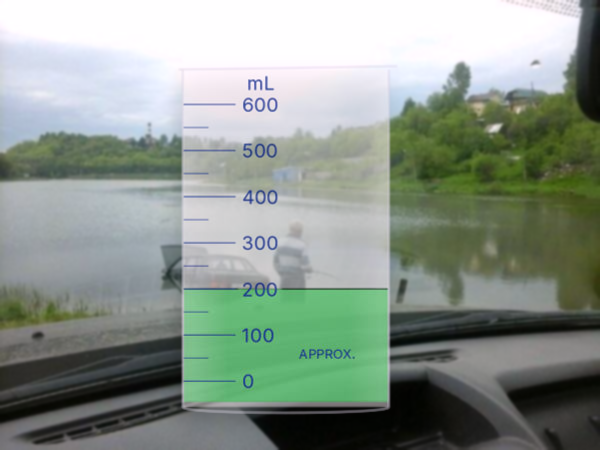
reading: value=200 unit=mL
